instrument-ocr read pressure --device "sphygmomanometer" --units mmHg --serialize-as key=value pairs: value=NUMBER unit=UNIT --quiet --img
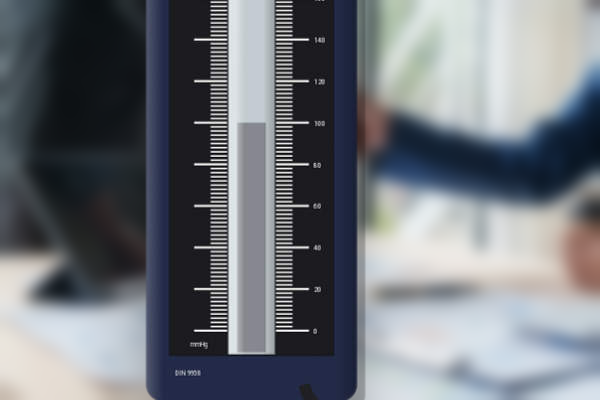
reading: value=100 unit=mmHg
